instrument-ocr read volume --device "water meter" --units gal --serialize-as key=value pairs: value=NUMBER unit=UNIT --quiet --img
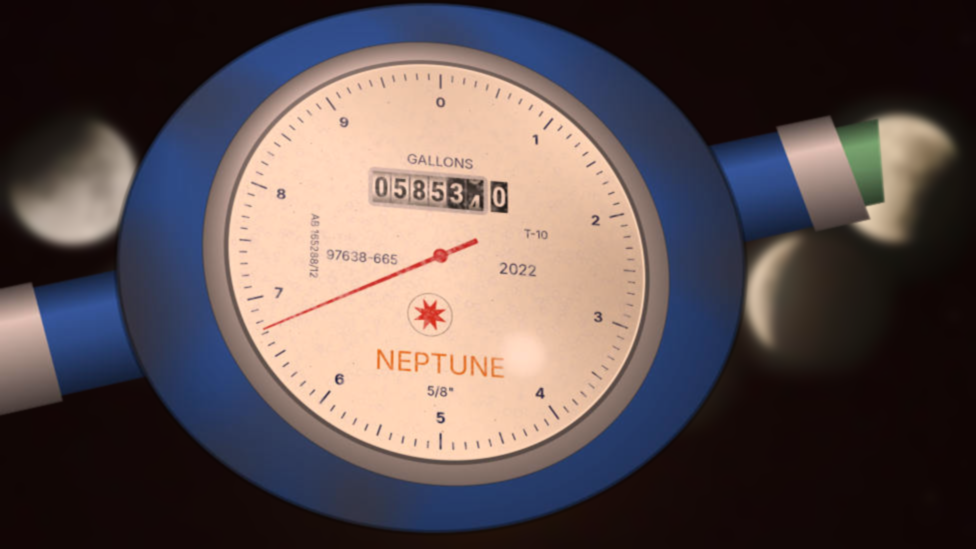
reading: value=585336.7 unit=gal
